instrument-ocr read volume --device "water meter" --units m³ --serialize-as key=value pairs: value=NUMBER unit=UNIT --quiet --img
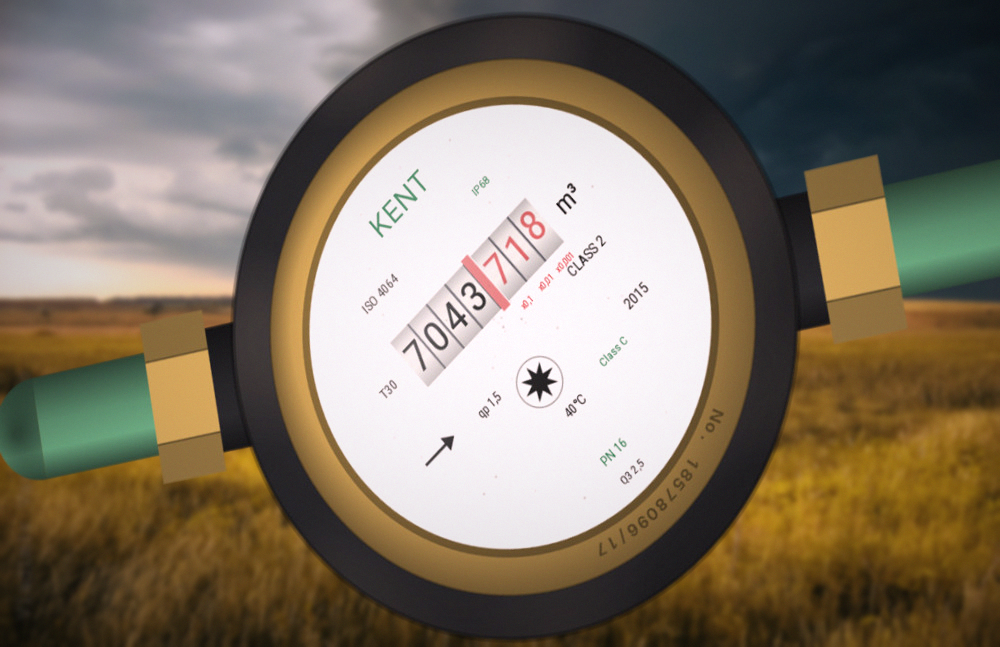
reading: value=7043.718 unit=m³
